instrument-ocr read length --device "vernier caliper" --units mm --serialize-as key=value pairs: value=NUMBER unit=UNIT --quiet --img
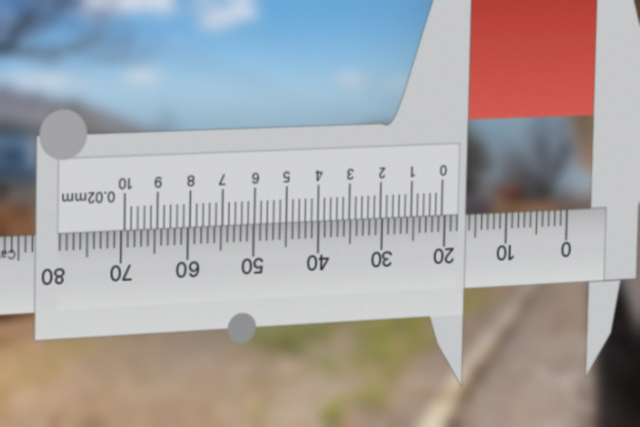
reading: value=20.5 unit=mm
